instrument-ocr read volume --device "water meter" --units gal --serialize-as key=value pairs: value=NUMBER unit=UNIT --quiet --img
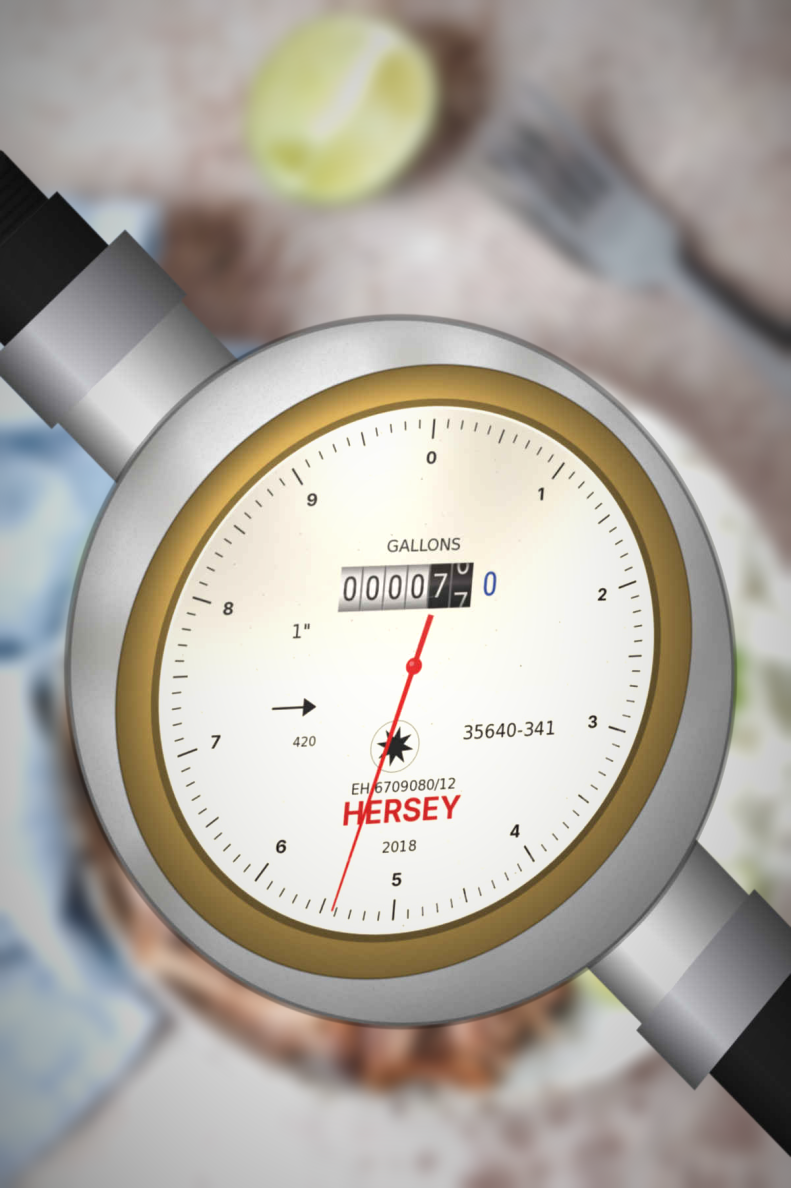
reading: value=765.4 unit=gal
